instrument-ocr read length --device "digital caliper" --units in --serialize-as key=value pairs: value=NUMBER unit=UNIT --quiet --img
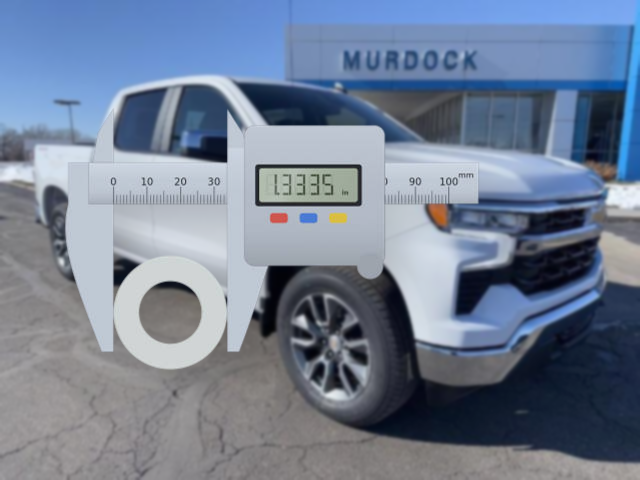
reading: value=1.3335 unit=in
